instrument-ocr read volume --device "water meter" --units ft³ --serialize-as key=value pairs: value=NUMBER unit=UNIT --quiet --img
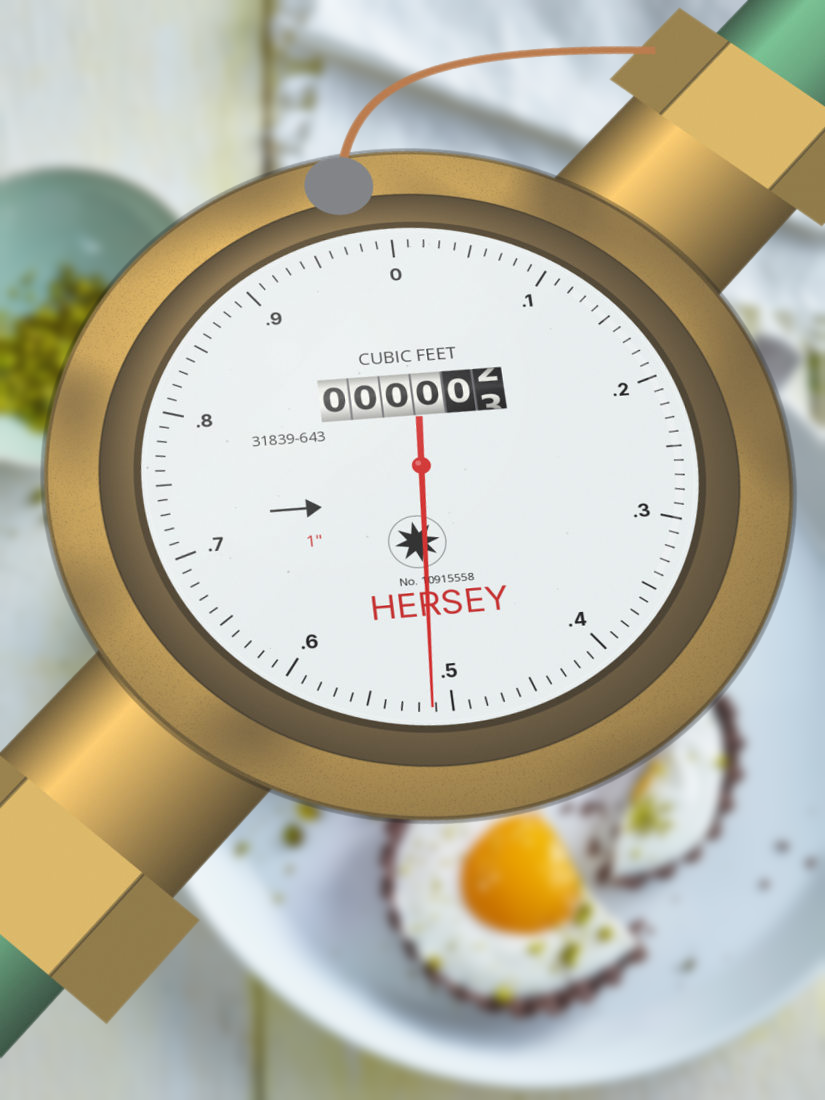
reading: value=2.51 unit=ft³
